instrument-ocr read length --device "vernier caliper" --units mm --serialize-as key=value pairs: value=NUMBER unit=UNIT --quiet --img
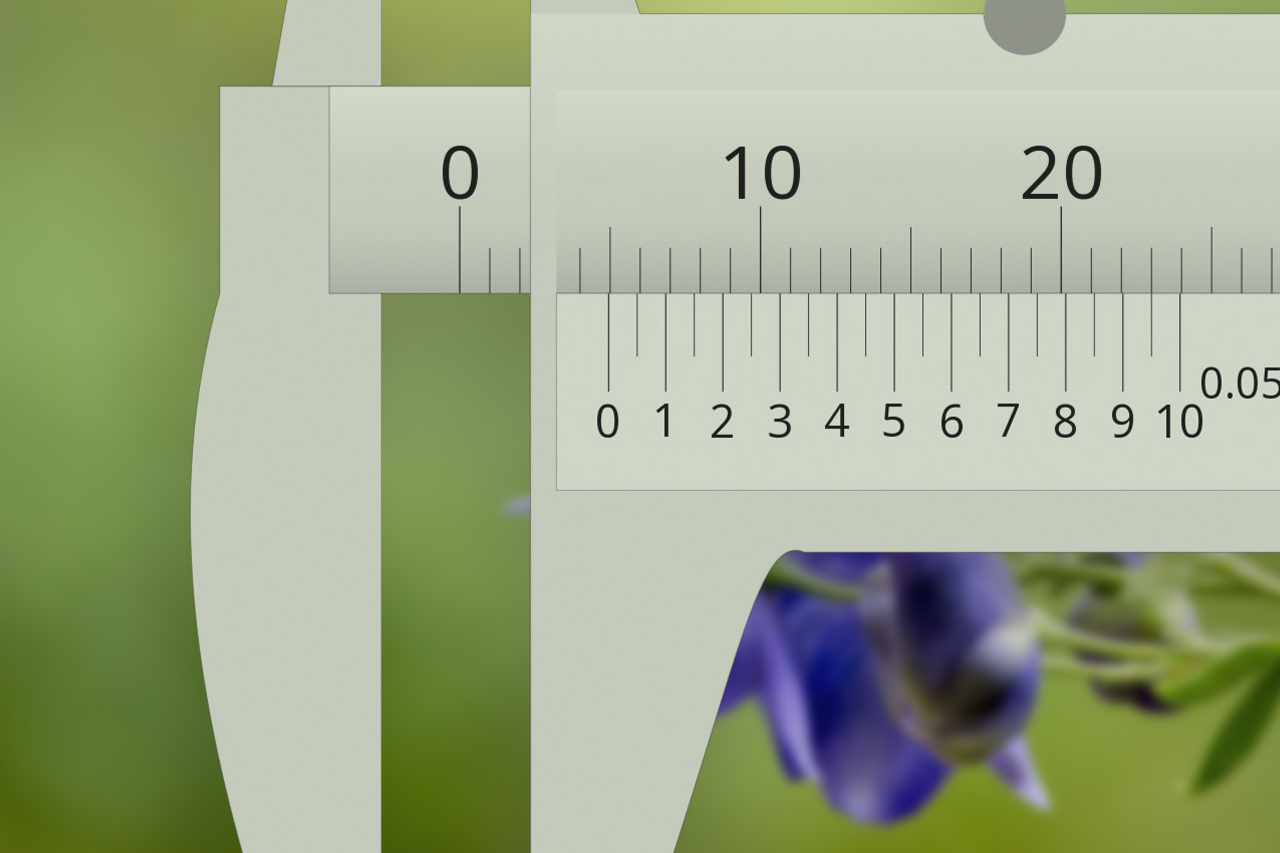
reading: value=4.95 unit=mm
